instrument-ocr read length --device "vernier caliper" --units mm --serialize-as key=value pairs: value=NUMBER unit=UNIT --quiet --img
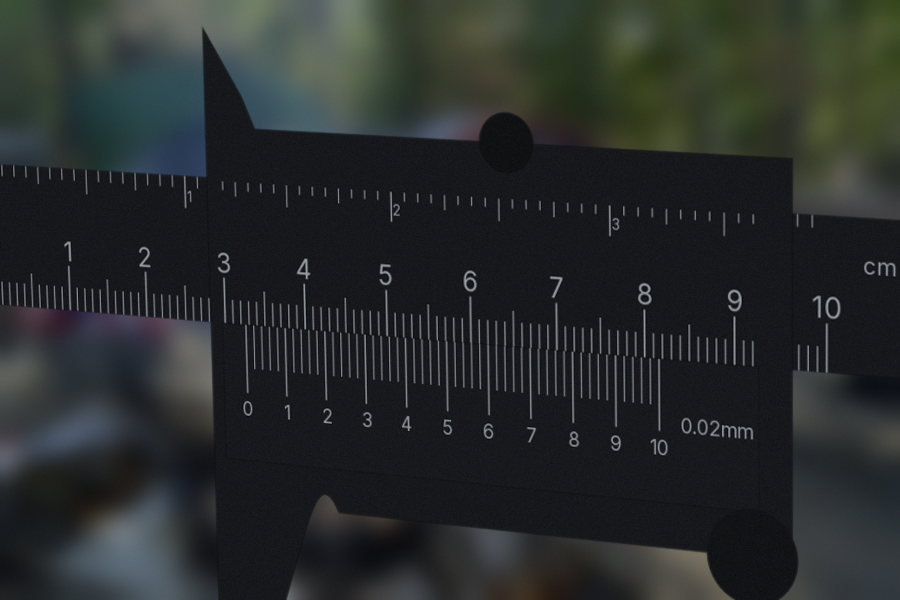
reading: value=32.6 unit=mm
